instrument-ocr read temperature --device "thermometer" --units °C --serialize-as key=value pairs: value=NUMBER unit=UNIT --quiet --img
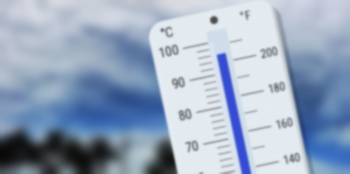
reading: value=96 unit=°C
